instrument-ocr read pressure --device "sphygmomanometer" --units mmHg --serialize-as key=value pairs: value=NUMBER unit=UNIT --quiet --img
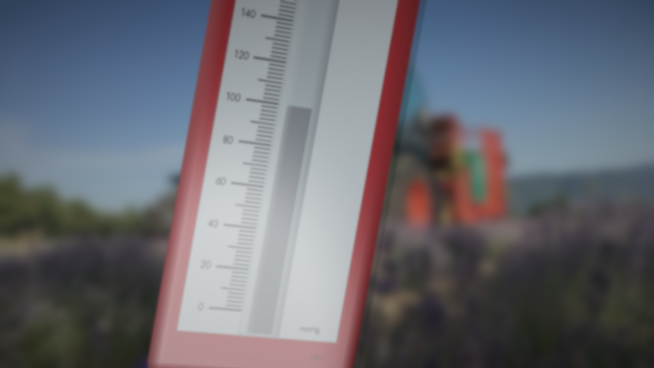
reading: value=100 unit=mmHg
